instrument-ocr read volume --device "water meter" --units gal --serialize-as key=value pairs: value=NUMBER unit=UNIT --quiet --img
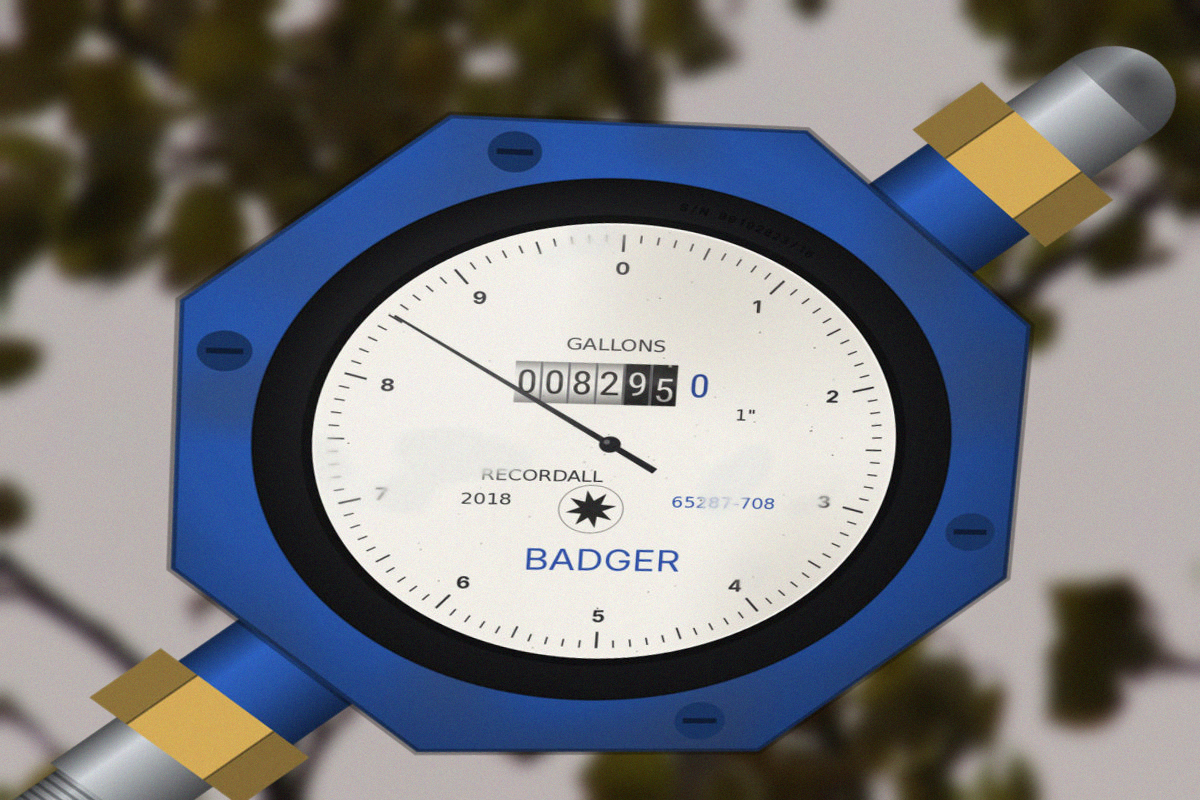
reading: value=82948.5 unit=gal
